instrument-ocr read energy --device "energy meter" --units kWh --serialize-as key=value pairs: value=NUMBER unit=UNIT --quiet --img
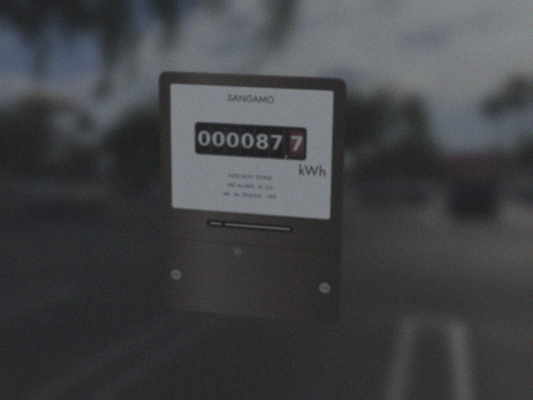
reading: value=87.7 unit=kWh
